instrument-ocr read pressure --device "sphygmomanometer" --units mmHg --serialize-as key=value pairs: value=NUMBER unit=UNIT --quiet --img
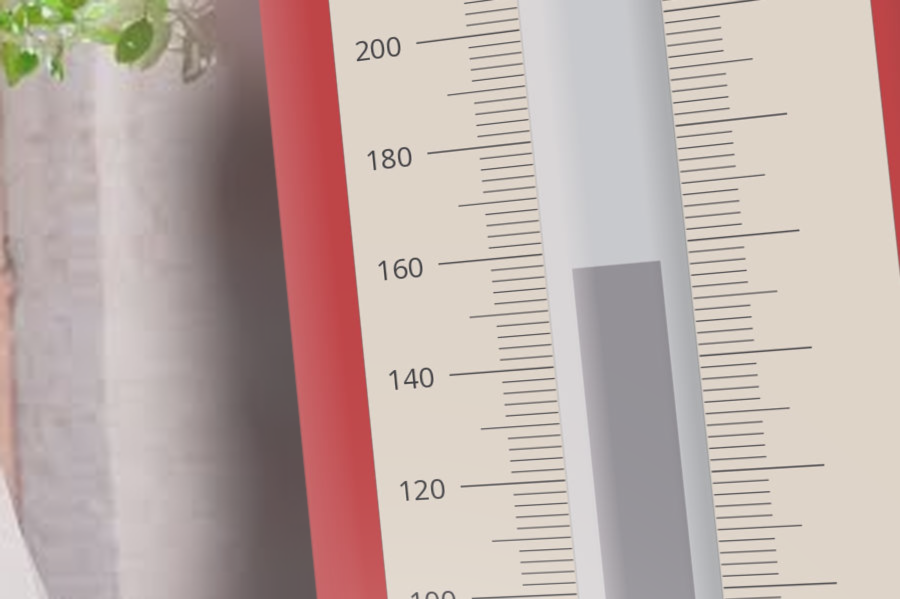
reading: value=157 unit=mmHg
